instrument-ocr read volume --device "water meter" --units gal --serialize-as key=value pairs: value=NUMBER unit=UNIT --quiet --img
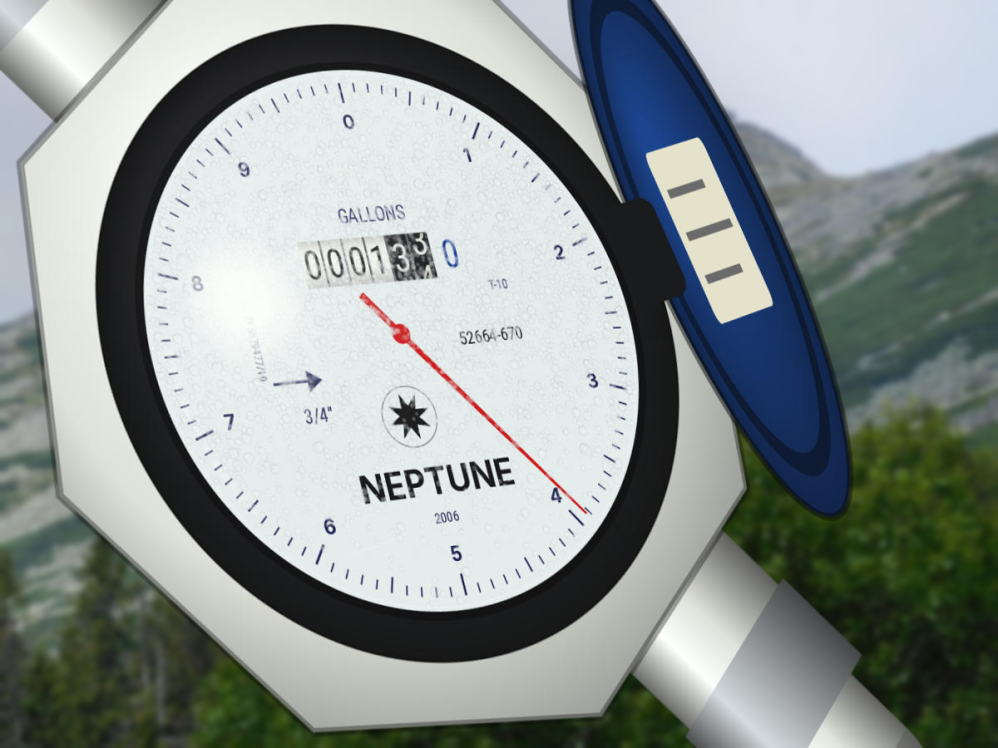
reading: value=1333.9 unit=gal
